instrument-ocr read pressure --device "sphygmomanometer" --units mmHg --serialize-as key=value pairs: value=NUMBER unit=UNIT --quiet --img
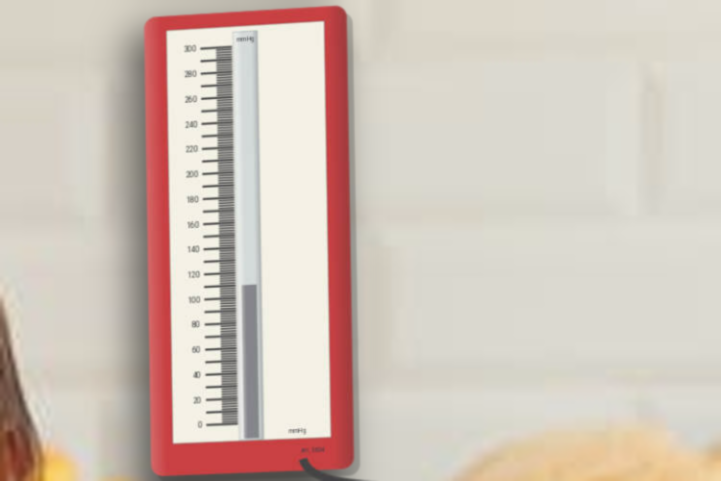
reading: value=110 unit=mmHg
